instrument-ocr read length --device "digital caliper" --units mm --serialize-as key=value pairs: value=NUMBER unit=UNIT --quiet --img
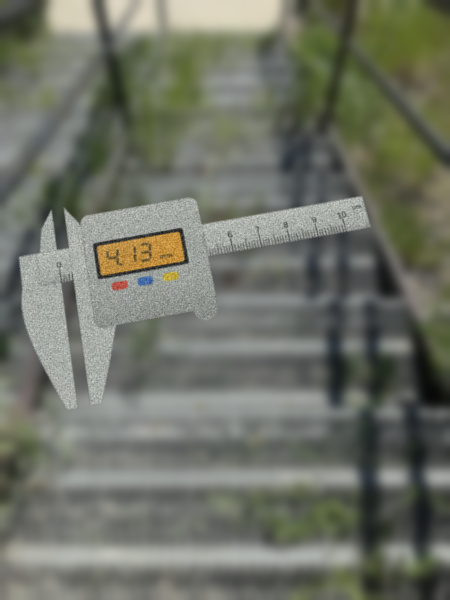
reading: value=4.13 unit=mm
